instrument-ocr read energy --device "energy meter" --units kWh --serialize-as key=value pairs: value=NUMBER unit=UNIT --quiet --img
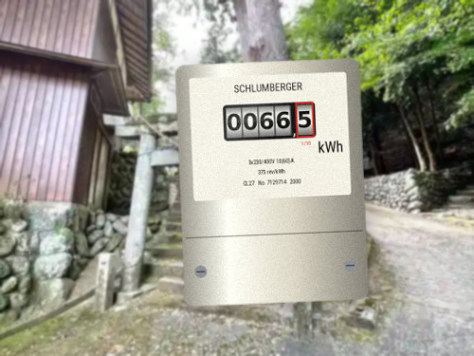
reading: value=66.5 unit=kWh
